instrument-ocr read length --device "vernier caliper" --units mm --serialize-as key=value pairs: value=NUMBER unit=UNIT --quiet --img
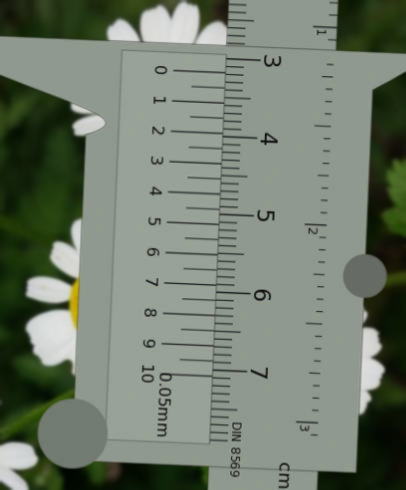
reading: value=31.8 unit=mm
